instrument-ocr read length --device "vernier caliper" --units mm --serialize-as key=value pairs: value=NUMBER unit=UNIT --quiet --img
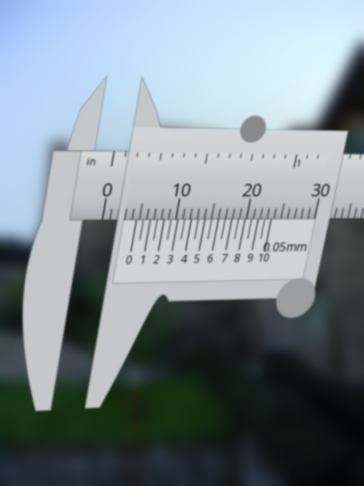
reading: value=4.6 unit=mm
